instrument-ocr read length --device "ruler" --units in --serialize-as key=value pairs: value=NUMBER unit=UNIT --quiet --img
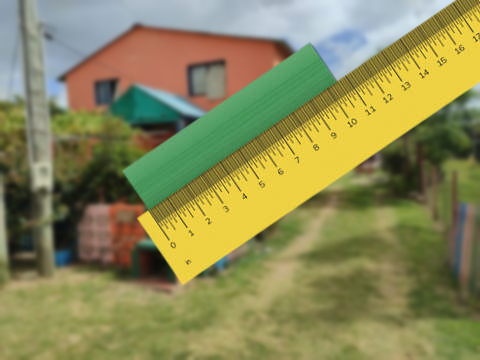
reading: value=10.5 unit=in
